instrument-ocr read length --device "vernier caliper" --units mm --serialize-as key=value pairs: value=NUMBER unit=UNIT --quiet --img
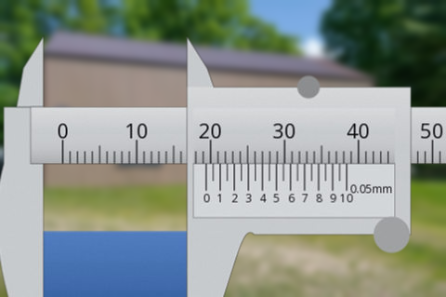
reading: value=19.4 unit=mm
